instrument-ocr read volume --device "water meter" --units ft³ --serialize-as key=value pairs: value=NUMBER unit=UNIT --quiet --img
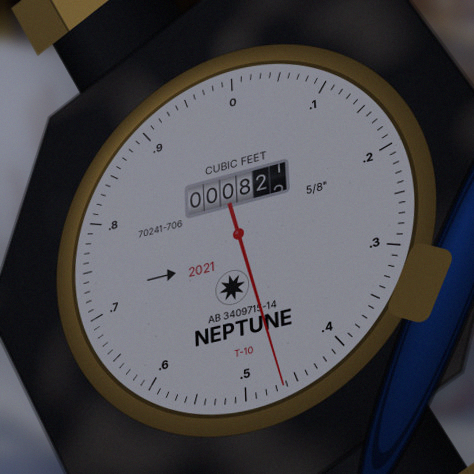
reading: value=821.46 unit=ft³
